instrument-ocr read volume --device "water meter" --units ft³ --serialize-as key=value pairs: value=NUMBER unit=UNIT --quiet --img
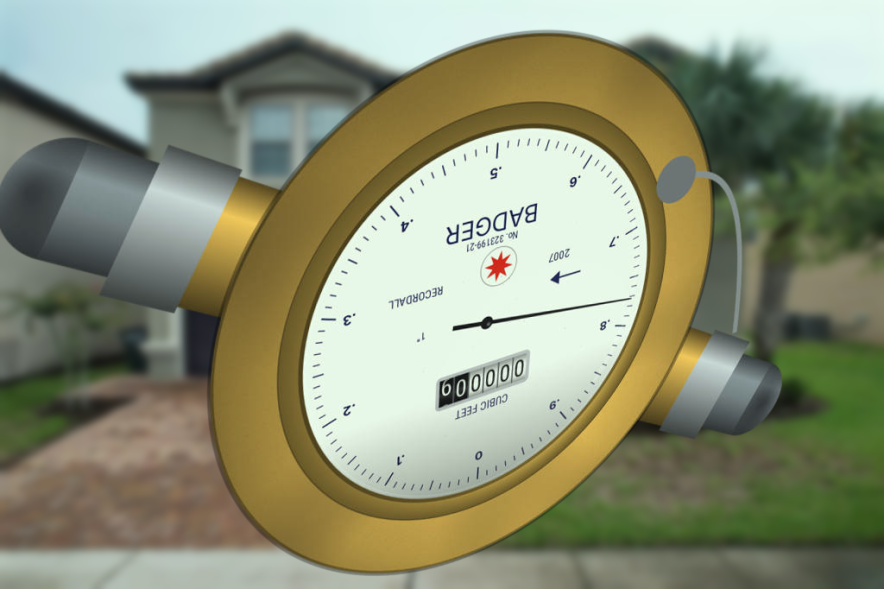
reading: value=8.77 unit=ft³
